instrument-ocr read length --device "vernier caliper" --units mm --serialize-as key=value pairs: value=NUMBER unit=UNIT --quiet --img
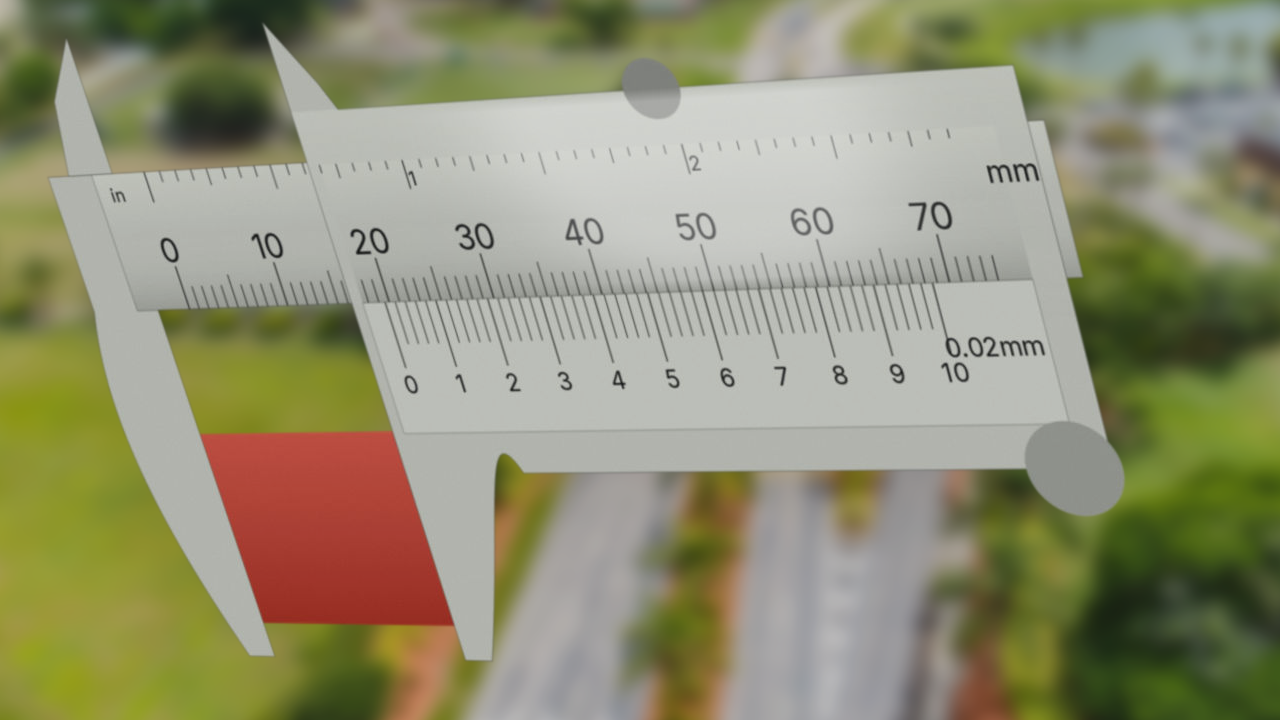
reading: value=19.6 unit=mm
